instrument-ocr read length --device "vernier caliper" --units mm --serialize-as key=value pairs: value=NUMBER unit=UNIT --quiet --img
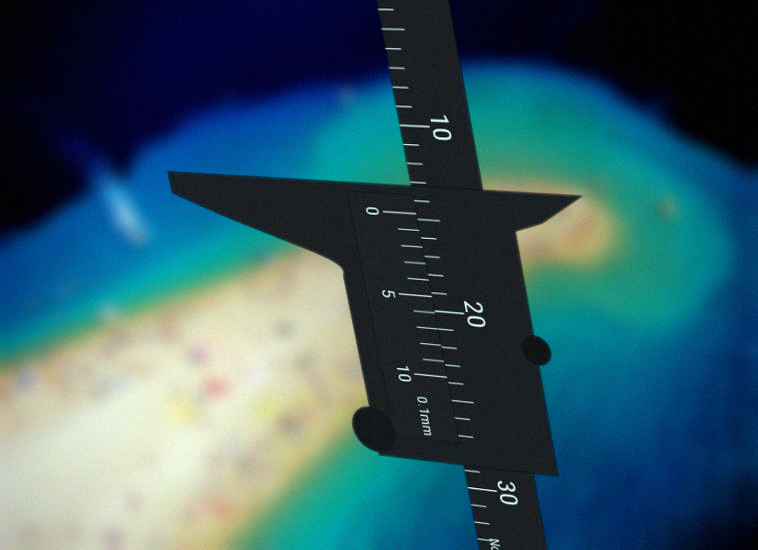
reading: value=14.7 unit=mm
